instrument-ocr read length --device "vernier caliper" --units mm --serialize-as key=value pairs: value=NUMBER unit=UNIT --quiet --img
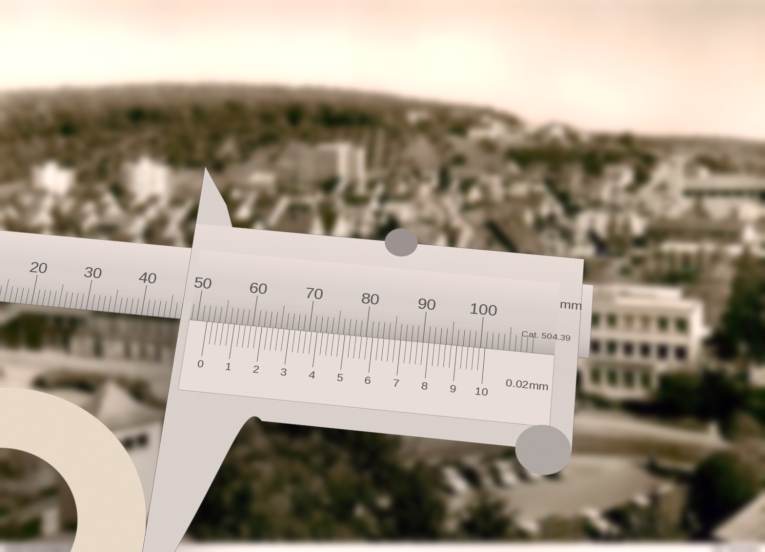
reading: value=51.8 unit=mm
